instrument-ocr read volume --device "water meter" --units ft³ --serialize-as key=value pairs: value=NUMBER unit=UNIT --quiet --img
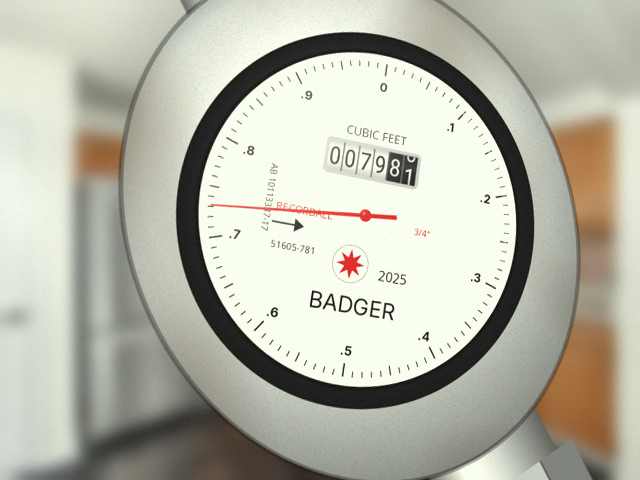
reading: value=7980.73 unit=ft³
